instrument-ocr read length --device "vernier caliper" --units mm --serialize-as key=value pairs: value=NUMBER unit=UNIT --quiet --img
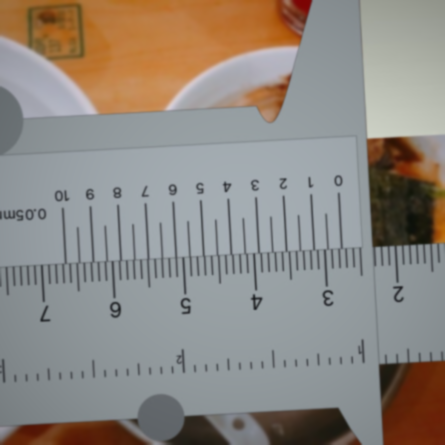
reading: value=27.6 unit=mm
